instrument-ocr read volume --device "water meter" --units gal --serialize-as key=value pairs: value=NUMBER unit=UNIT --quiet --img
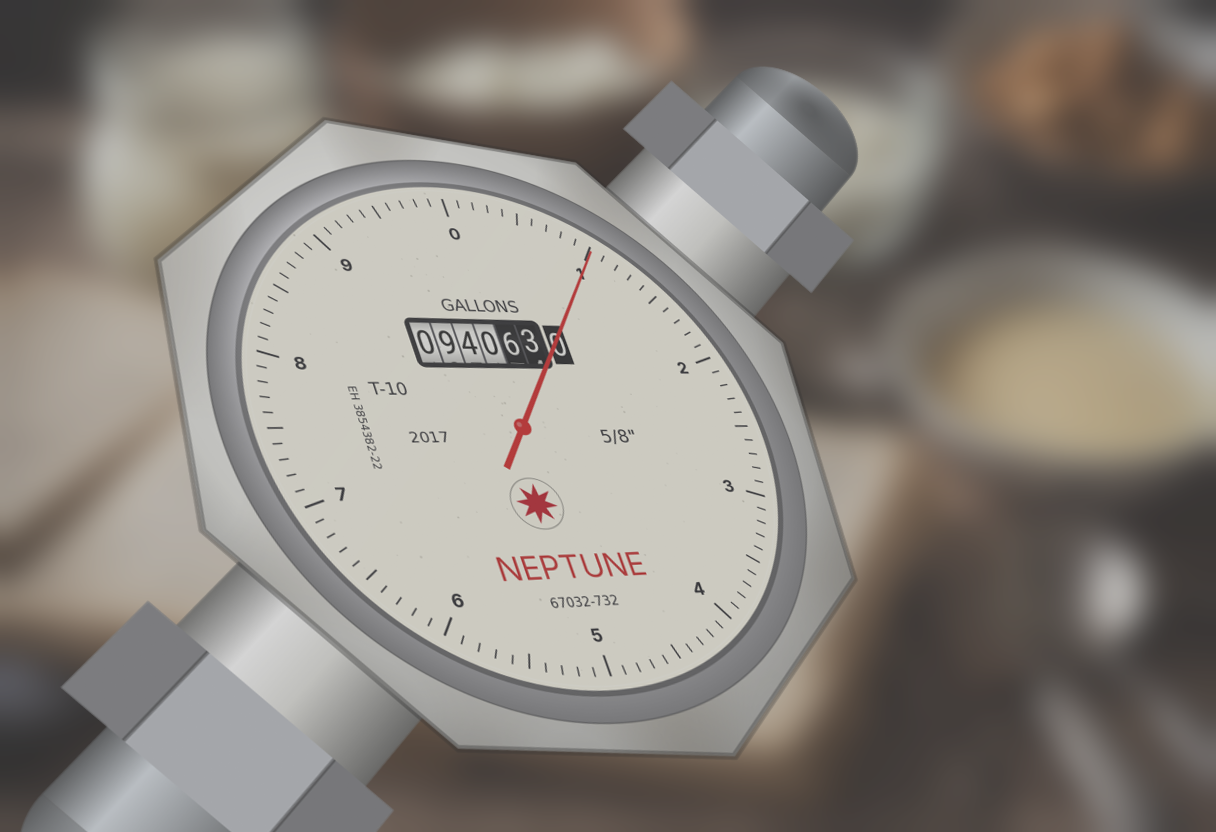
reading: value=940631.0 unit=gal
